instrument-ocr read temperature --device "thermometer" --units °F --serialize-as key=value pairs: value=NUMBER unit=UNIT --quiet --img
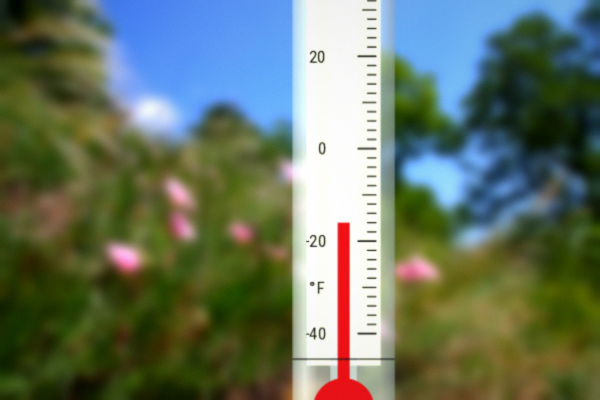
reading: value=-16 unit=°F
